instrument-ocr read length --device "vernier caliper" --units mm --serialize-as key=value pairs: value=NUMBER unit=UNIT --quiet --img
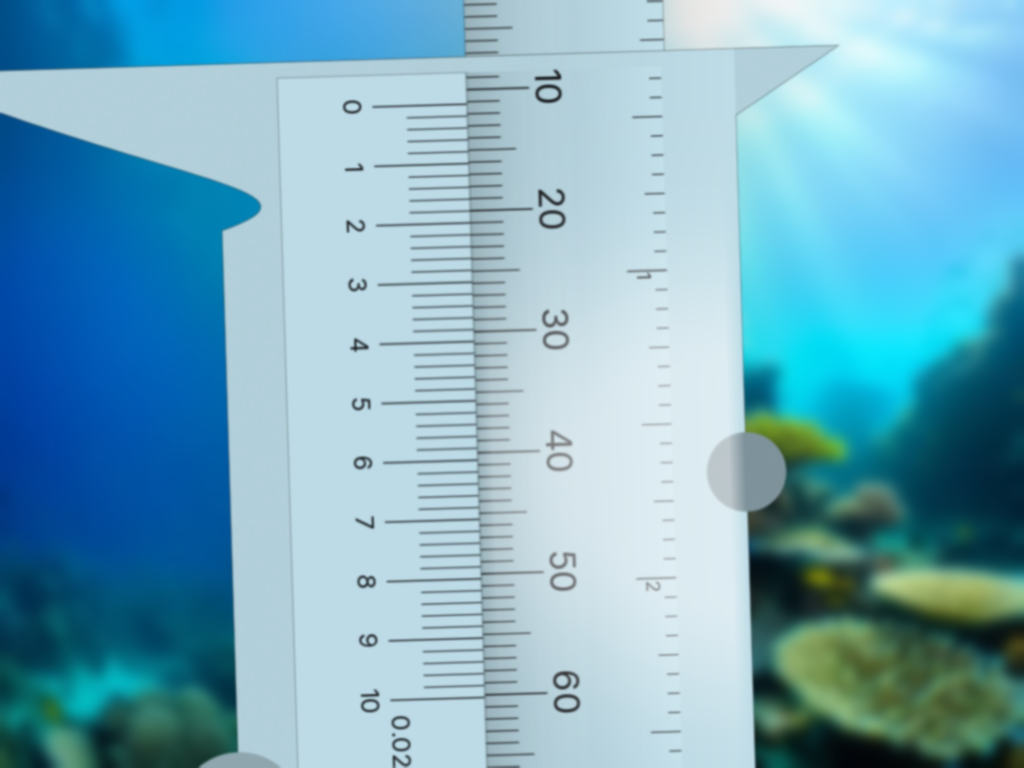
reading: value=11.2 unit=mm
